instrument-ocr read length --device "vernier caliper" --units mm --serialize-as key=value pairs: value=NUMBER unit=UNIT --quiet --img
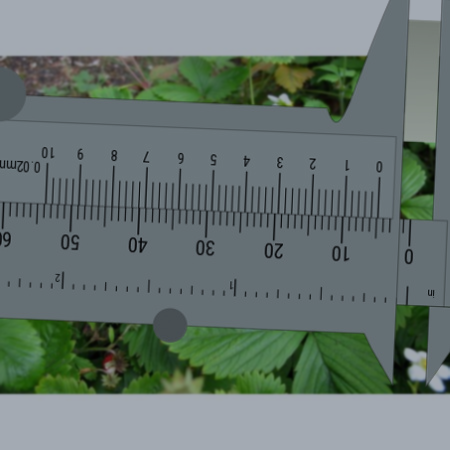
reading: value=4.8 unit=mm
